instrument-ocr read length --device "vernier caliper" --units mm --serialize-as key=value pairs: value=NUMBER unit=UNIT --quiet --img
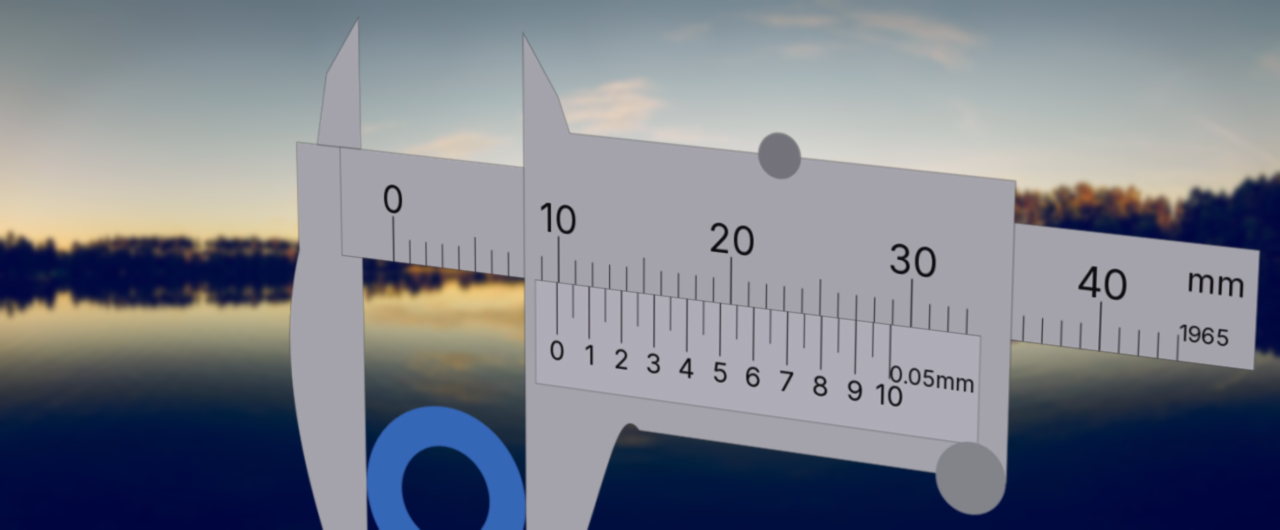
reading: value=9.9 unit=mm
